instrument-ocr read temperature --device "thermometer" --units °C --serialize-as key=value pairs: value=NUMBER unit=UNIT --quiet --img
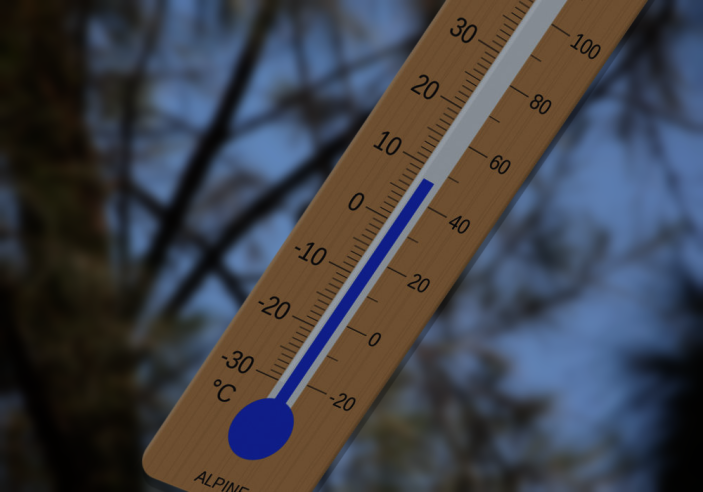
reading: value=8 unit=°C
